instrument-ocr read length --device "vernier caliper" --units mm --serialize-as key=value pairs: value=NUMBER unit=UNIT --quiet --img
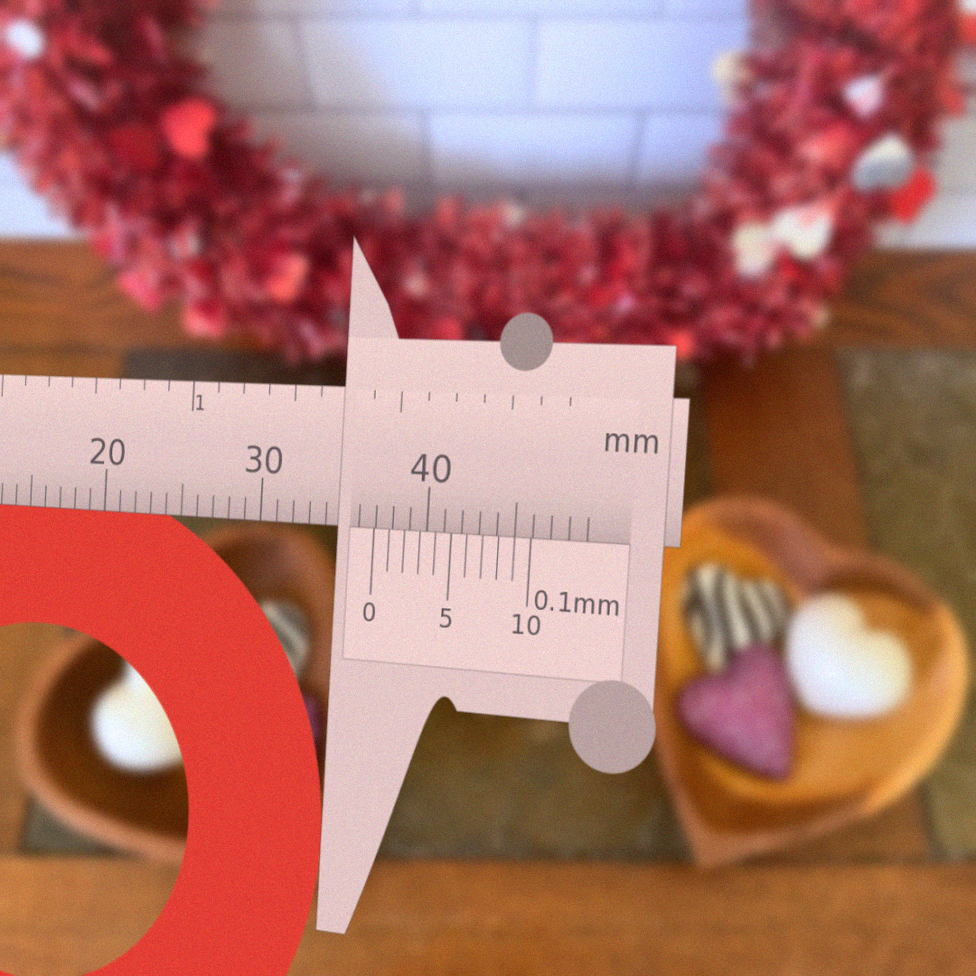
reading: value=36.9 unit=mm
